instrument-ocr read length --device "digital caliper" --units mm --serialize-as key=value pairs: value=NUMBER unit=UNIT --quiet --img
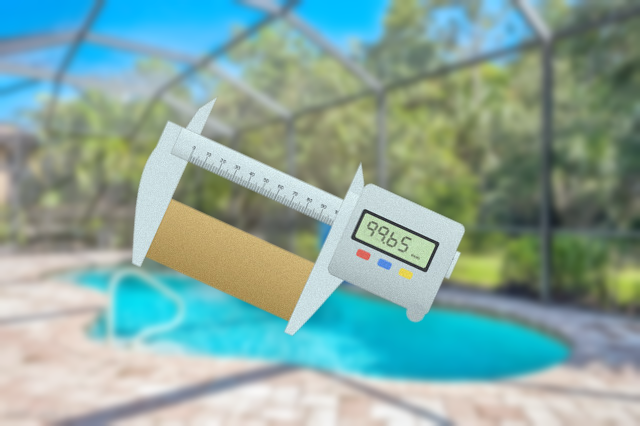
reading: value=99.65 unit=mm
